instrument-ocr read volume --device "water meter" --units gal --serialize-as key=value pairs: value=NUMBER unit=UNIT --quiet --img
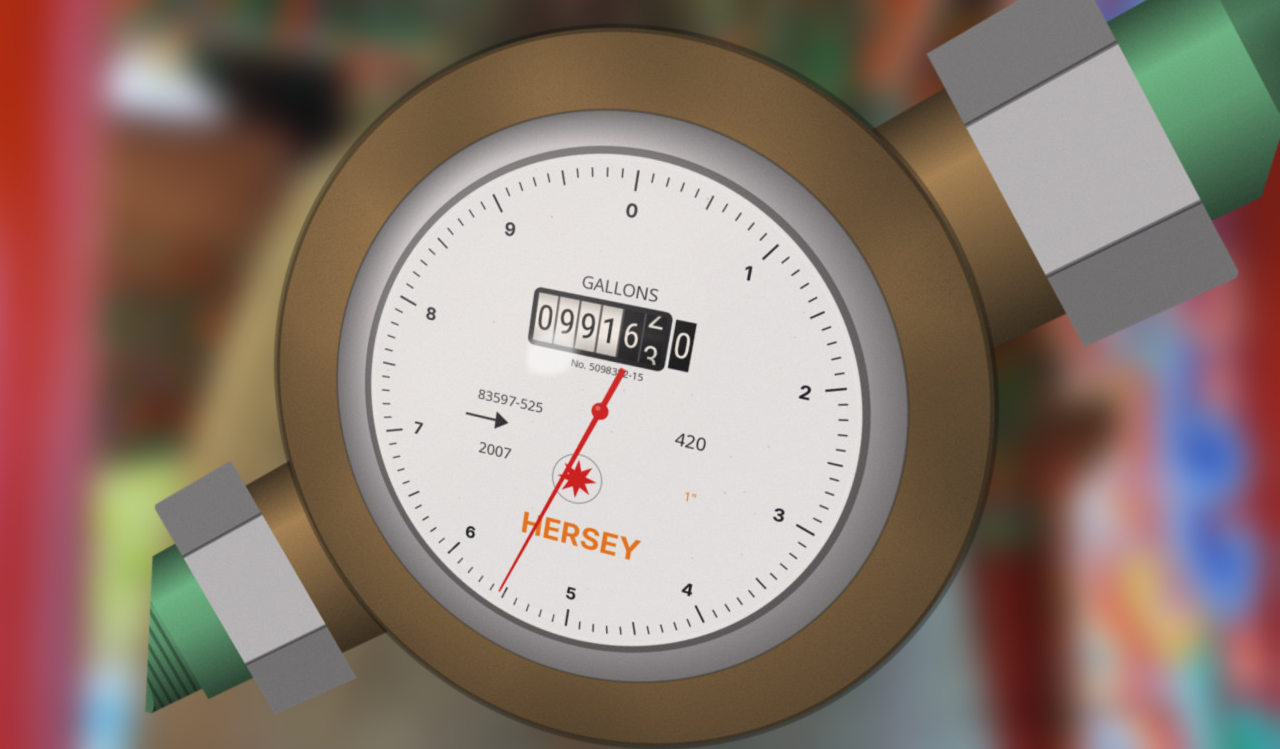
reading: value=991625.5 unit=gal
